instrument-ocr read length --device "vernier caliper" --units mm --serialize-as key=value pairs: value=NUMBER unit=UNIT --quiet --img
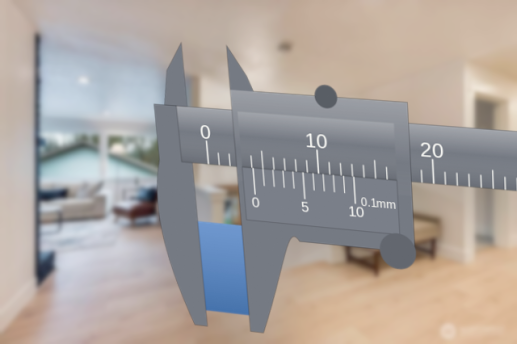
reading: value=4.1 unit=mm
